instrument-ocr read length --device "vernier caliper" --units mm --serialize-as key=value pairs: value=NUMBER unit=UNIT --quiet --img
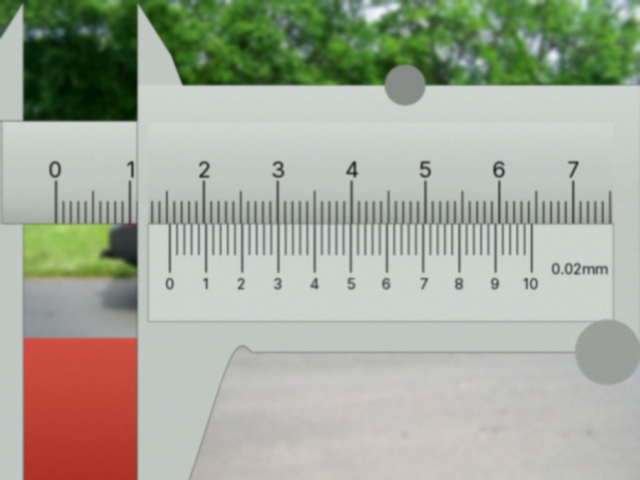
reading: value=15.4 unit=mm
